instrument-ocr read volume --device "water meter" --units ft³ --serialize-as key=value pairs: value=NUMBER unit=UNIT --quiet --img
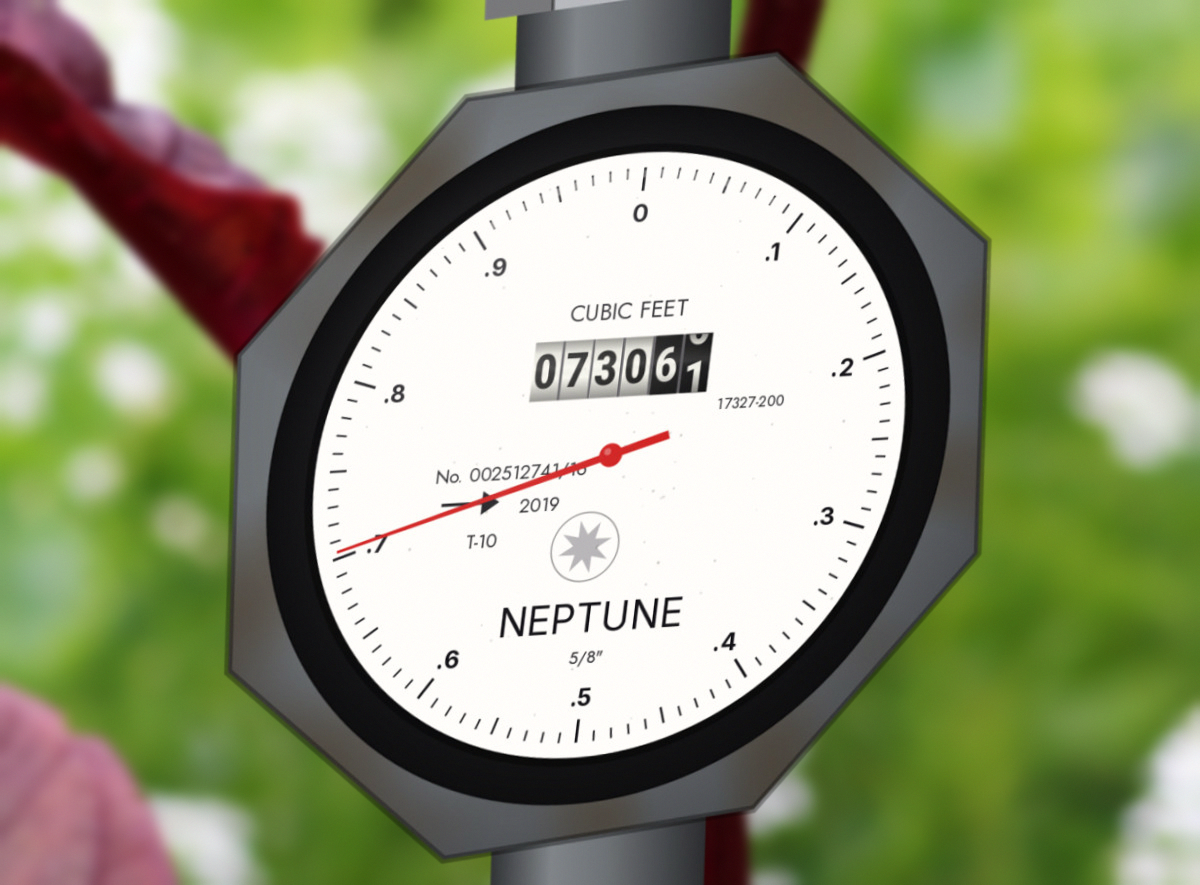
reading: value=73060.70 unit=ft³
